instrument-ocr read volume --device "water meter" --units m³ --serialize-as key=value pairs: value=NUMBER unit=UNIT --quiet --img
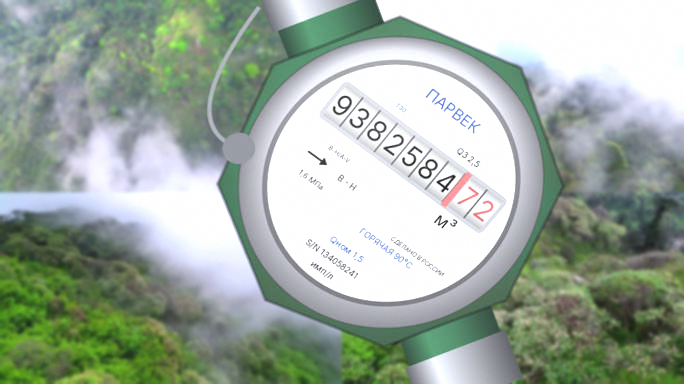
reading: value=9382584.72 unit=m³
